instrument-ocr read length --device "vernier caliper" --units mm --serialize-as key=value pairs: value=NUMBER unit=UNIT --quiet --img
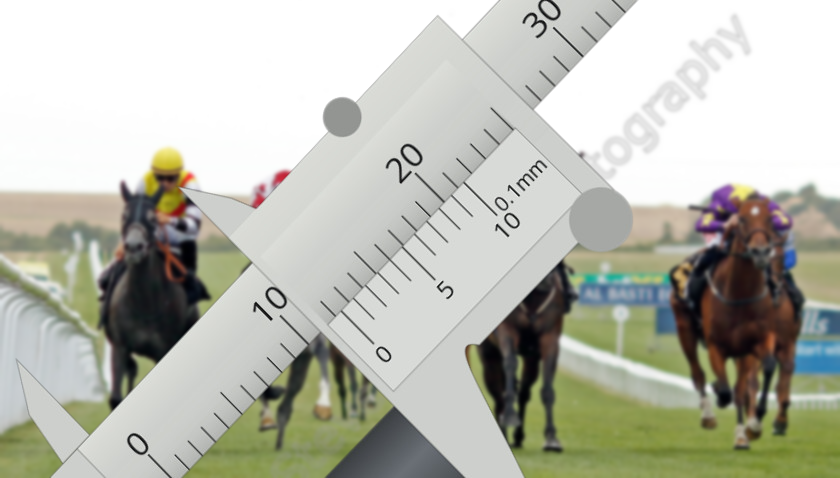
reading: value=12.4 unit=mm
